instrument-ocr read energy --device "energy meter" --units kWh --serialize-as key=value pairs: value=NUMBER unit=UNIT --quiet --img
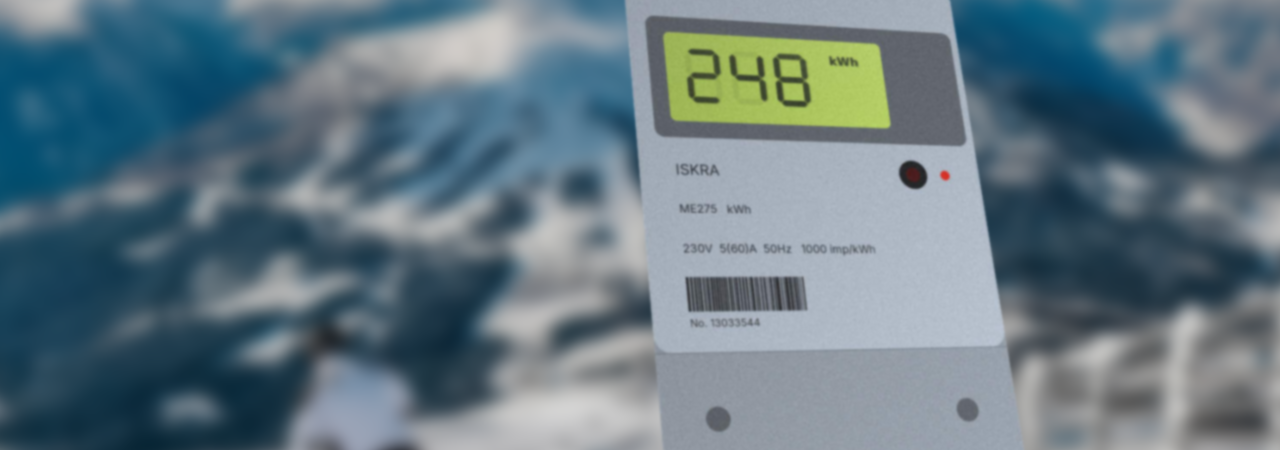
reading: value=248 unit=kWh
